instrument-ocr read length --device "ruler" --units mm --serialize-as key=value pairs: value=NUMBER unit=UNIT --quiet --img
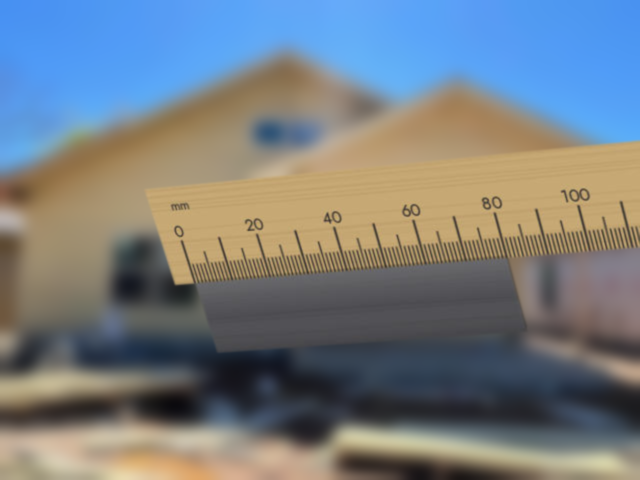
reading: value=80 unit=mm
